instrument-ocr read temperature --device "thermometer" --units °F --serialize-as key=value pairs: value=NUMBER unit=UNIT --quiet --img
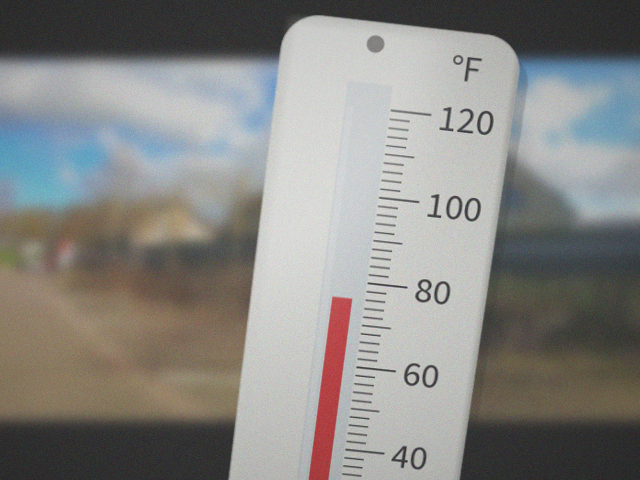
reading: value=76 unit=°F
